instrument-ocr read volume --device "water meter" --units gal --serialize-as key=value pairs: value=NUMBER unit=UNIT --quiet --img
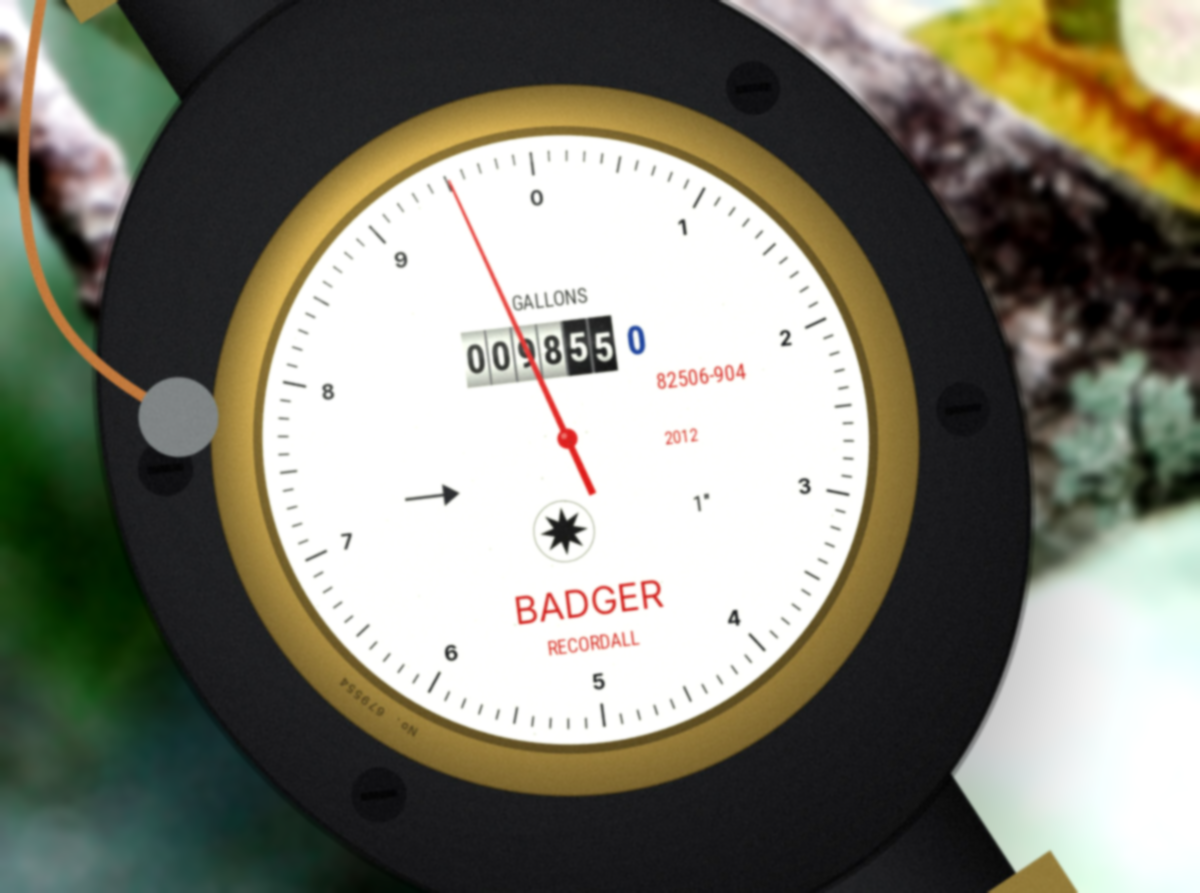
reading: value=98549.5 unit=gal
